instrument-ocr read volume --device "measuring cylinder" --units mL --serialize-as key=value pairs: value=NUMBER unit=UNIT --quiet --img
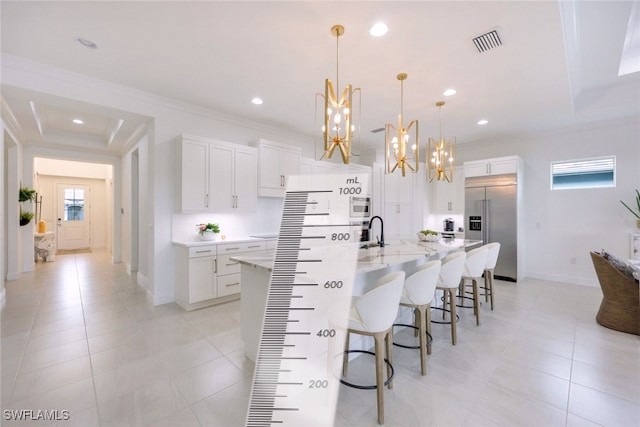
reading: value=850 unit=mL
